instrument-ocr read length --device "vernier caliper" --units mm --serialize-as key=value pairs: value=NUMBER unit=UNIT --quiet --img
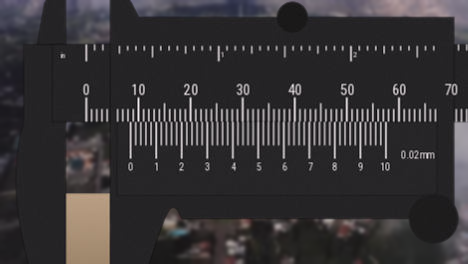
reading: value=8.5 unit=mm
